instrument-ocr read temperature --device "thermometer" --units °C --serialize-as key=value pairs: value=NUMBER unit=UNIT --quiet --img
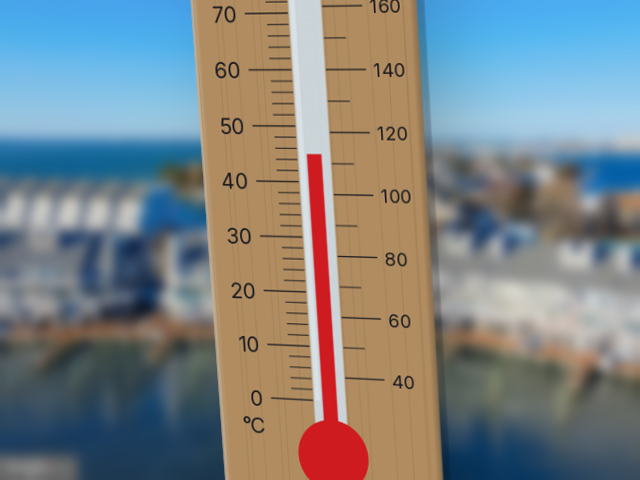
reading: value=45 unit=°C
